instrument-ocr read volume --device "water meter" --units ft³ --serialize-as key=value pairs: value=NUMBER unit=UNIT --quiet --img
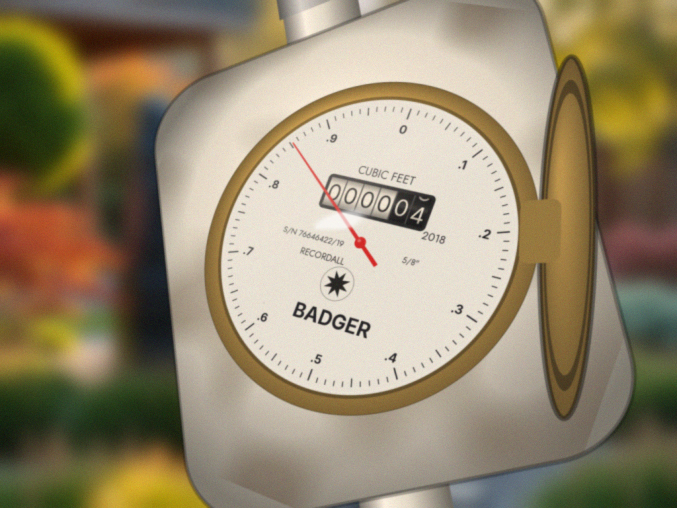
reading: value=3.85 unit=ft³
